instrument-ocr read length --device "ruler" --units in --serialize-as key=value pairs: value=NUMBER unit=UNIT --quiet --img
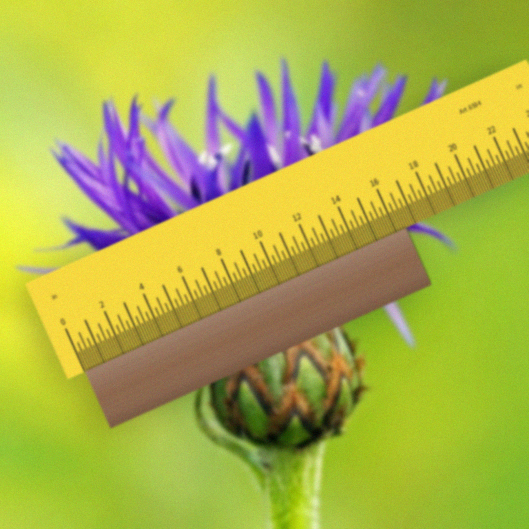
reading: value=16.5 unit=in
